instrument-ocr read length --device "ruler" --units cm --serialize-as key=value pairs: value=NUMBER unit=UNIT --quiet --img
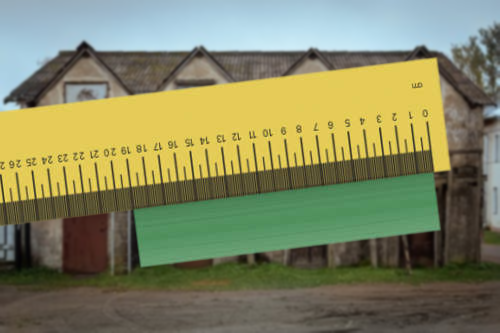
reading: value=19 unit=cm
